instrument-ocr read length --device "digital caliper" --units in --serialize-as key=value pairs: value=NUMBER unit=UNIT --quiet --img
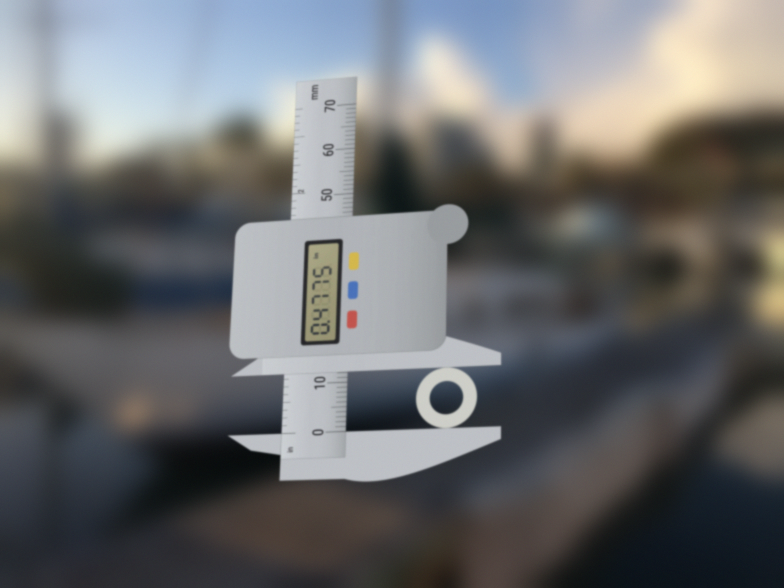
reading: value=0.4775 unit=in
